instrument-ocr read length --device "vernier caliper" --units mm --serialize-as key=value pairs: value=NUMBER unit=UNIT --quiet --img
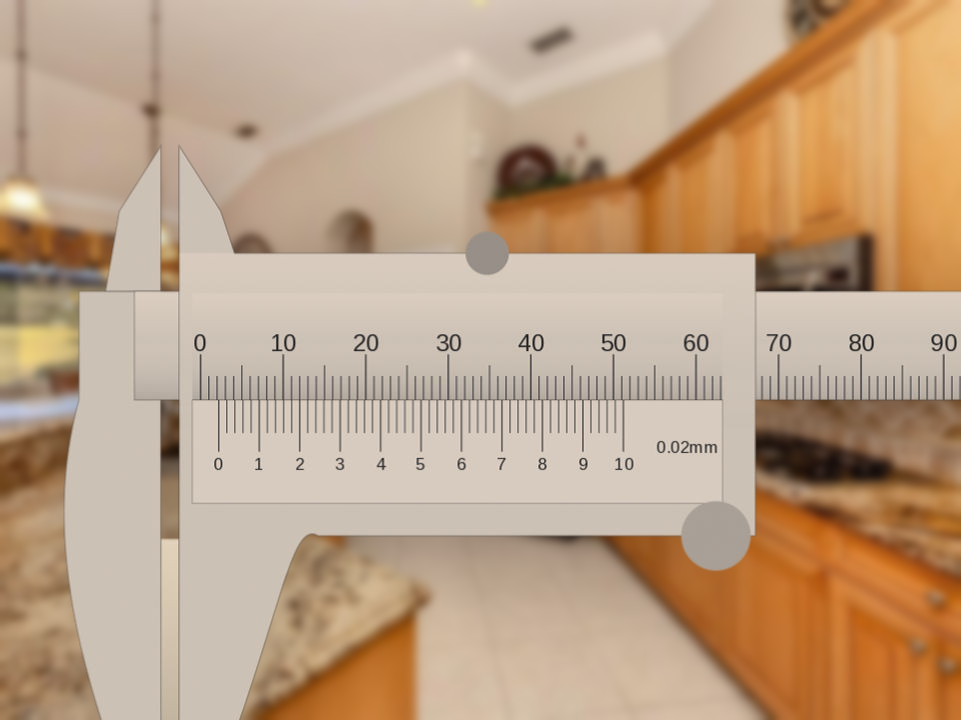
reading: value=2.2 unit=mm
